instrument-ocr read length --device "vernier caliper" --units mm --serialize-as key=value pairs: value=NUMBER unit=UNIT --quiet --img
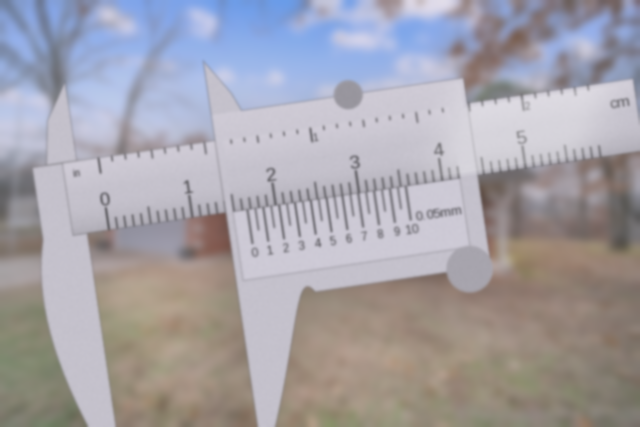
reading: value=16.6 unit=mm
